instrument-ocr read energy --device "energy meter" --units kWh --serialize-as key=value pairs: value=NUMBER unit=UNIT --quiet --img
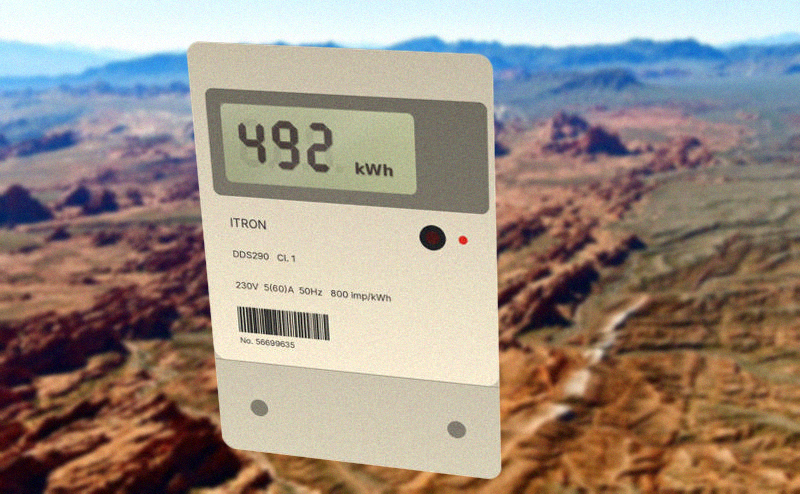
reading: value=492 unit=kWh
